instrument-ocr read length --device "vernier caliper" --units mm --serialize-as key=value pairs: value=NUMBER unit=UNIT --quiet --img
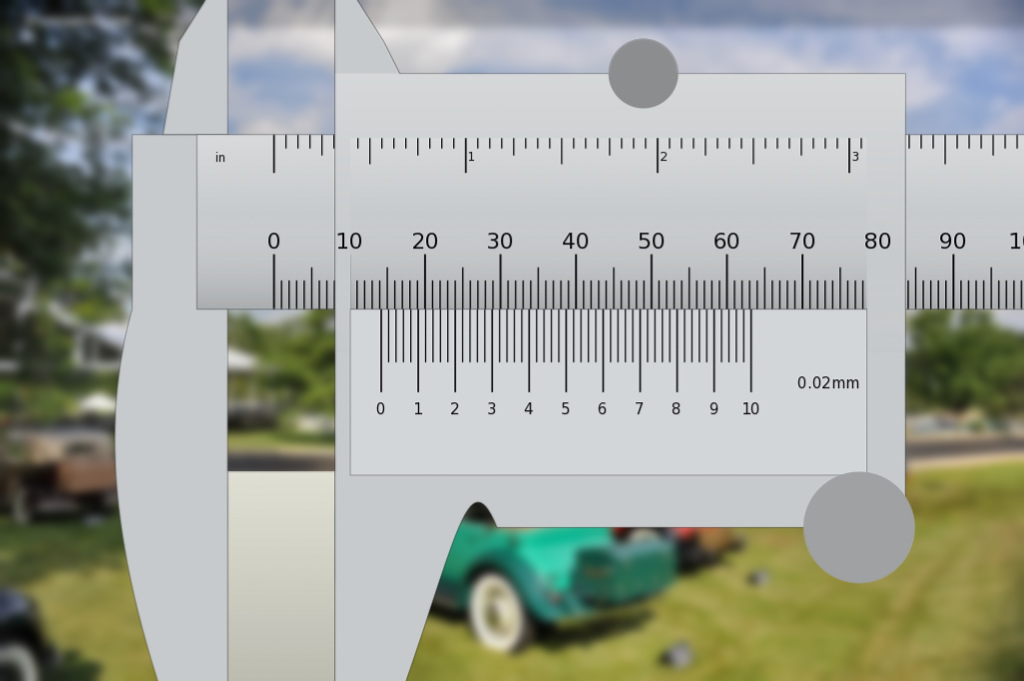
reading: value=14.2 unit=mm
